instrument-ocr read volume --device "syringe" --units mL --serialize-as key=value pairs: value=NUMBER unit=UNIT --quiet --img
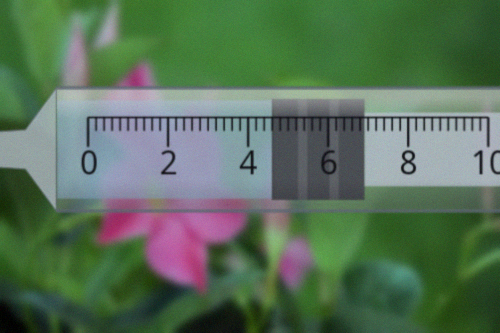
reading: value=4.6 unit=mL
